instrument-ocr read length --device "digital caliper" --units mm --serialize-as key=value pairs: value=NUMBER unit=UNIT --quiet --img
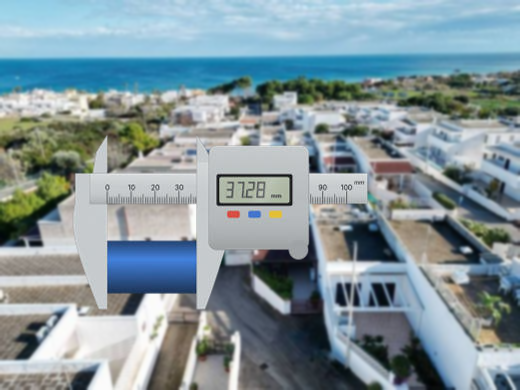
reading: value=37.28 unit=mm
